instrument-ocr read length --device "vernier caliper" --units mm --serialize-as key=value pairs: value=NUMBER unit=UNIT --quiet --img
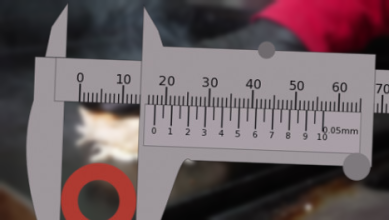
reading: value=17.5 unit=mm
